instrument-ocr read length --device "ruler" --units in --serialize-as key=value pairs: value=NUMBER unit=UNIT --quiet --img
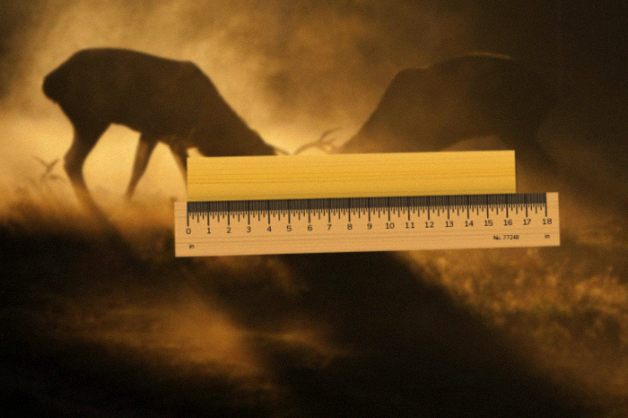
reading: value=16.5 unit=in
